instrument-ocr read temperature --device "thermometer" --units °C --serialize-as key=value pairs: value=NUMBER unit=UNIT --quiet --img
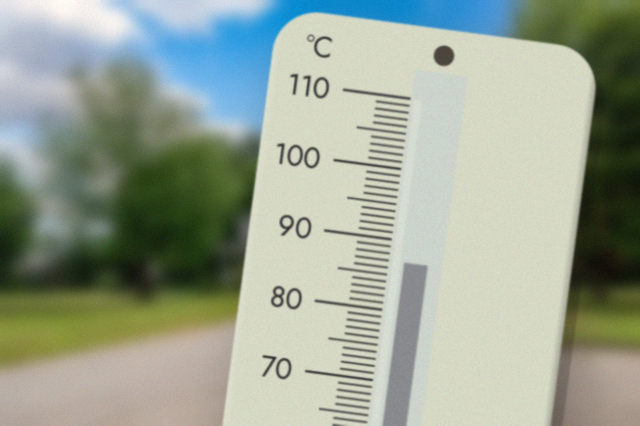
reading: value=87 unit=°C
